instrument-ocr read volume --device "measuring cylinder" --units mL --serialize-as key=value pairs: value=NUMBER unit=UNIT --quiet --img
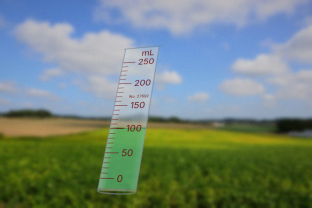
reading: value=100 unit=mL
